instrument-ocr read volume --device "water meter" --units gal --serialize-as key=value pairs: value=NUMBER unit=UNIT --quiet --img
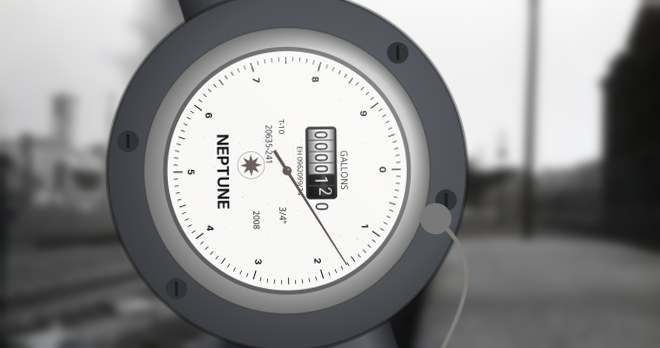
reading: value=121.6 unit=gal
